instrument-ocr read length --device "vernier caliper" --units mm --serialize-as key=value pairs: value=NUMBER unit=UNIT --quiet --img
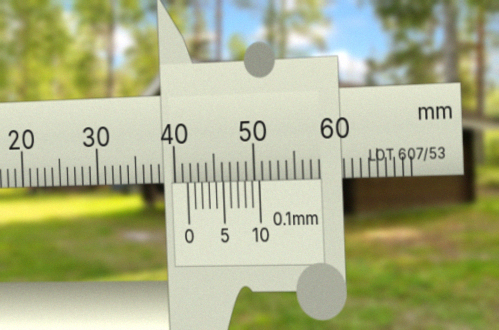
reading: value=41.6 unit=mm
